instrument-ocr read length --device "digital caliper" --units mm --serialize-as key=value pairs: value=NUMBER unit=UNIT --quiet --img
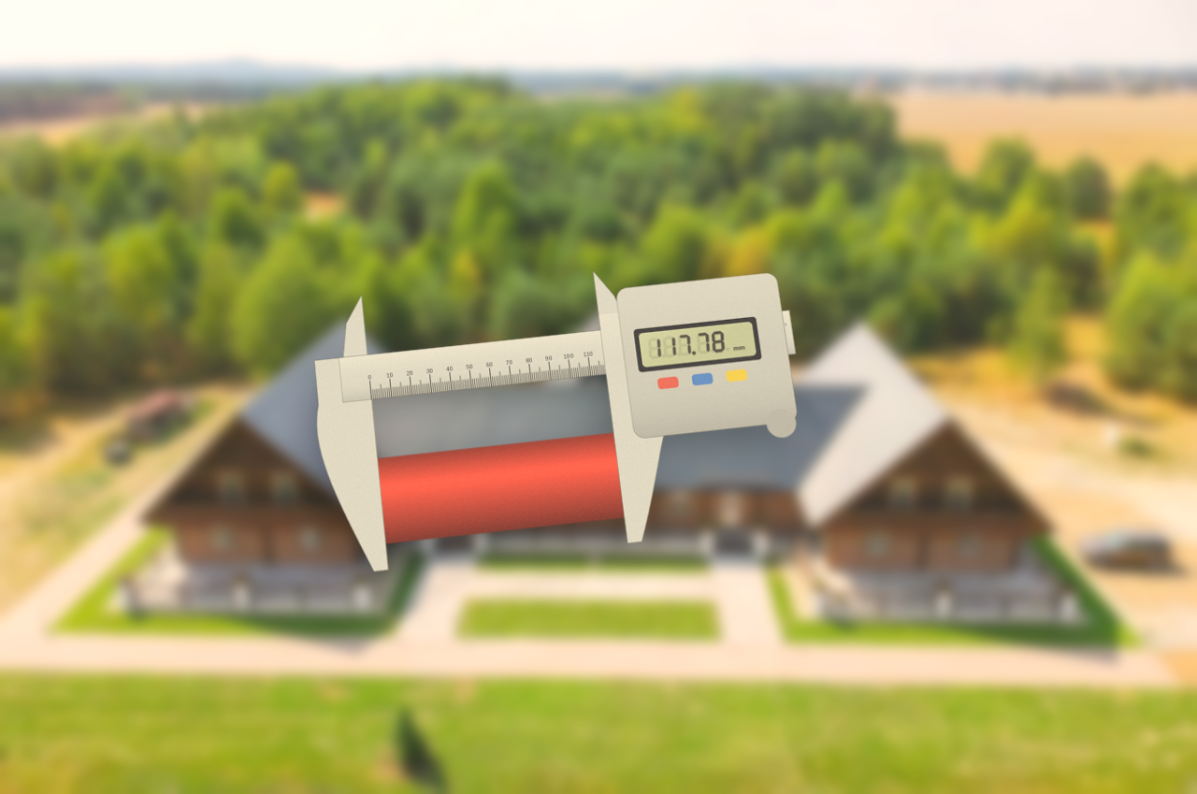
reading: value=117.78 unit=mm
